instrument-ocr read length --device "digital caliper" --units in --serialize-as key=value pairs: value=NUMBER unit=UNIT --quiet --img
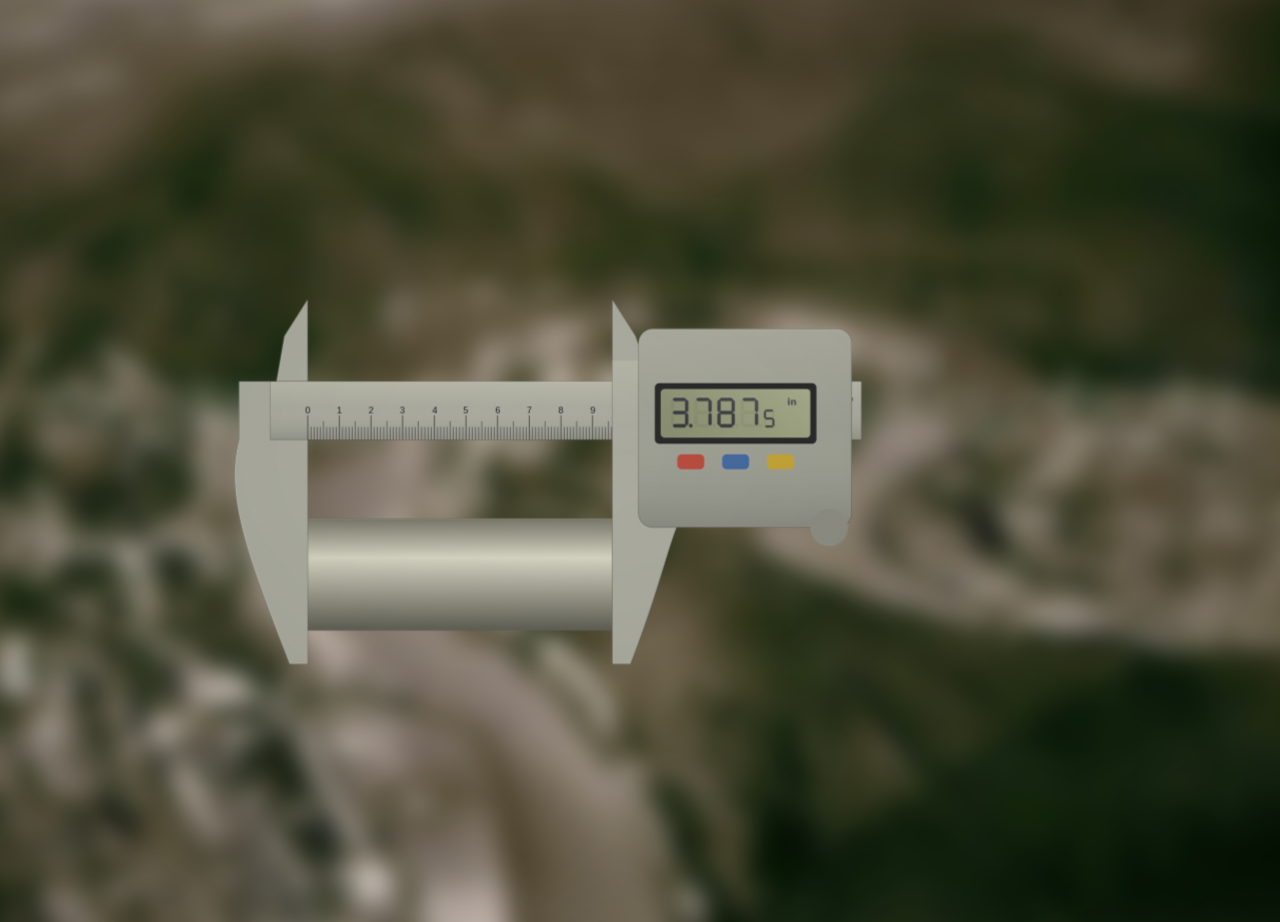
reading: value=3.7875 unit=in
